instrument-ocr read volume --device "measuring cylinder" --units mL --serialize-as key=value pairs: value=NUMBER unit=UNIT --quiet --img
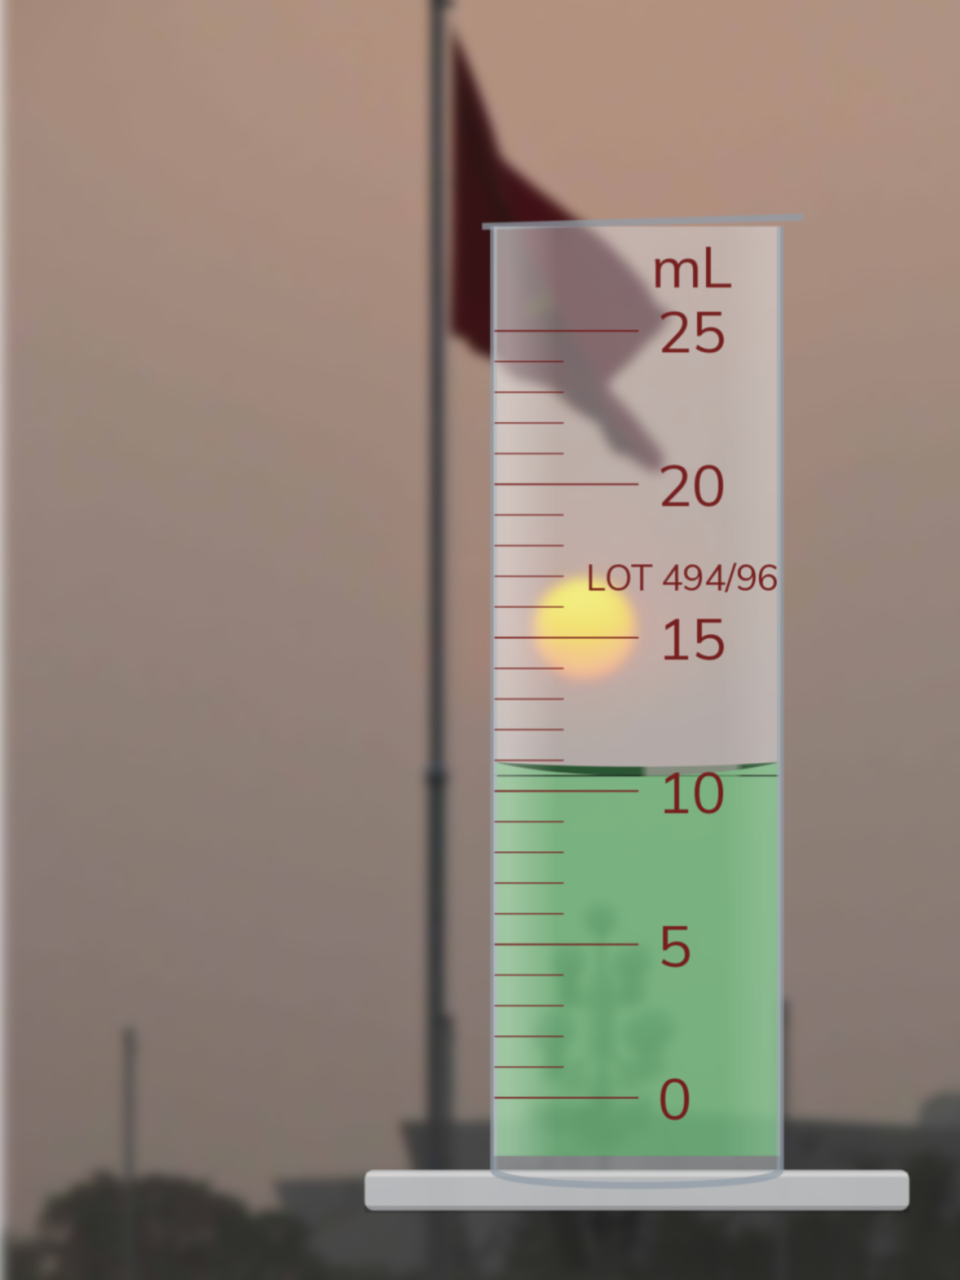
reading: value=10.5 unit=mL
